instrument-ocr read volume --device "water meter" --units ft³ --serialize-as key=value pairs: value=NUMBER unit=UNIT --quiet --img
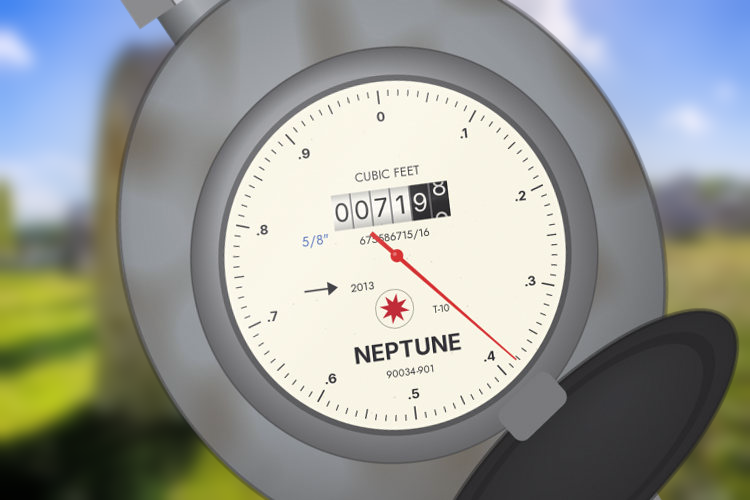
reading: value=7198.38 unit=ft³
